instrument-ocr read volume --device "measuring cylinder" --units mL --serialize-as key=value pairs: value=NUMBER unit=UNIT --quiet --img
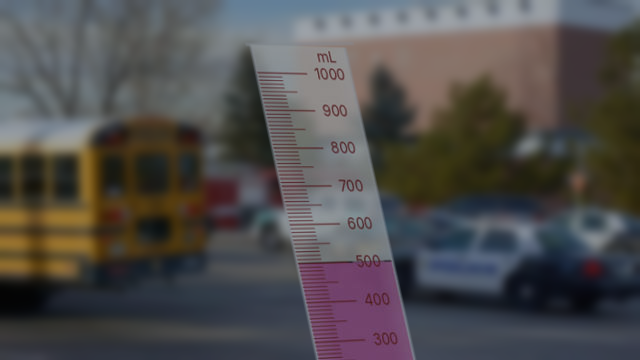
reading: value=500 unit=mL
